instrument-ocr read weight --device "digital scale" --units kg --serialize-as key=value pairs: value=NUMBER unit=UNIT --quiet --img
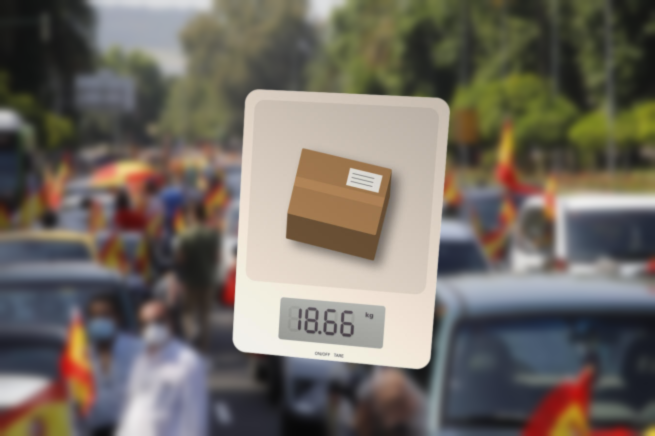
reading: value=18.66 unit=kg
